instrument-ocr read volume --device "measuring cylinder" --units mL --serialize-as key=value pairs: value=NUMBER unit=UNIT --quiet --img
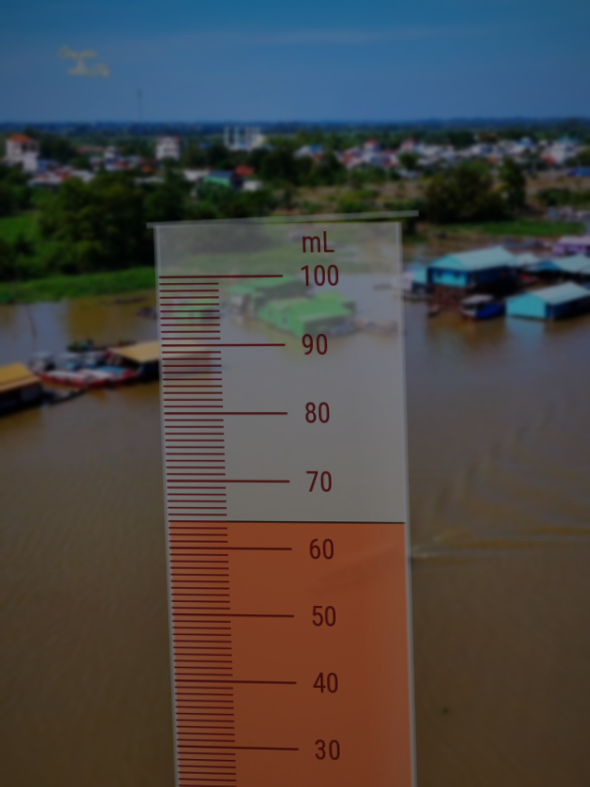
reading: value=64 unit=mL
